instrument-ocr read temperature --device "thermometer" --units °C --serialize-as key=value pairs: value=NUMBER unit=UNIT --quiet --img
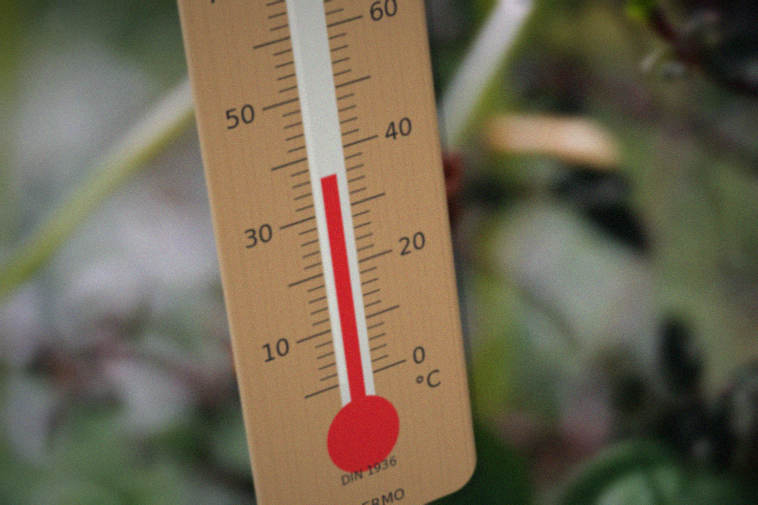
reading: value=36 unit=°C
